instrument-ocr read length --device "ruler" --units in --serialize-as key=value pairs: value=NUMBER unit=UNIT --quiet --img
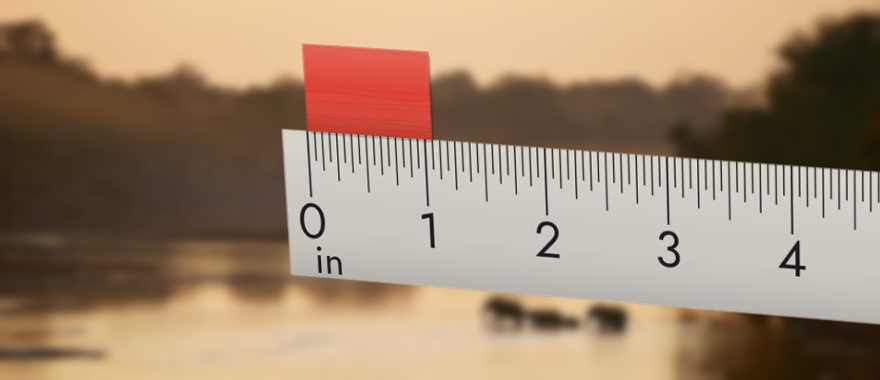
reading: value=1.0625 unit=in
